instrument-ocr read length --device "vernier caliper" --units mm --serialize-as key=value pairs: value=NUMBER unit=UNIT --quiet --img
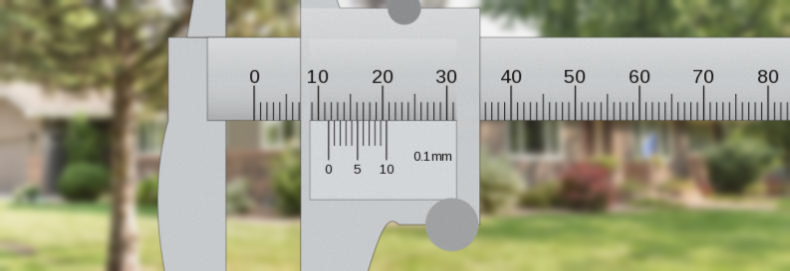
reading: value=11.6 unit=mm
